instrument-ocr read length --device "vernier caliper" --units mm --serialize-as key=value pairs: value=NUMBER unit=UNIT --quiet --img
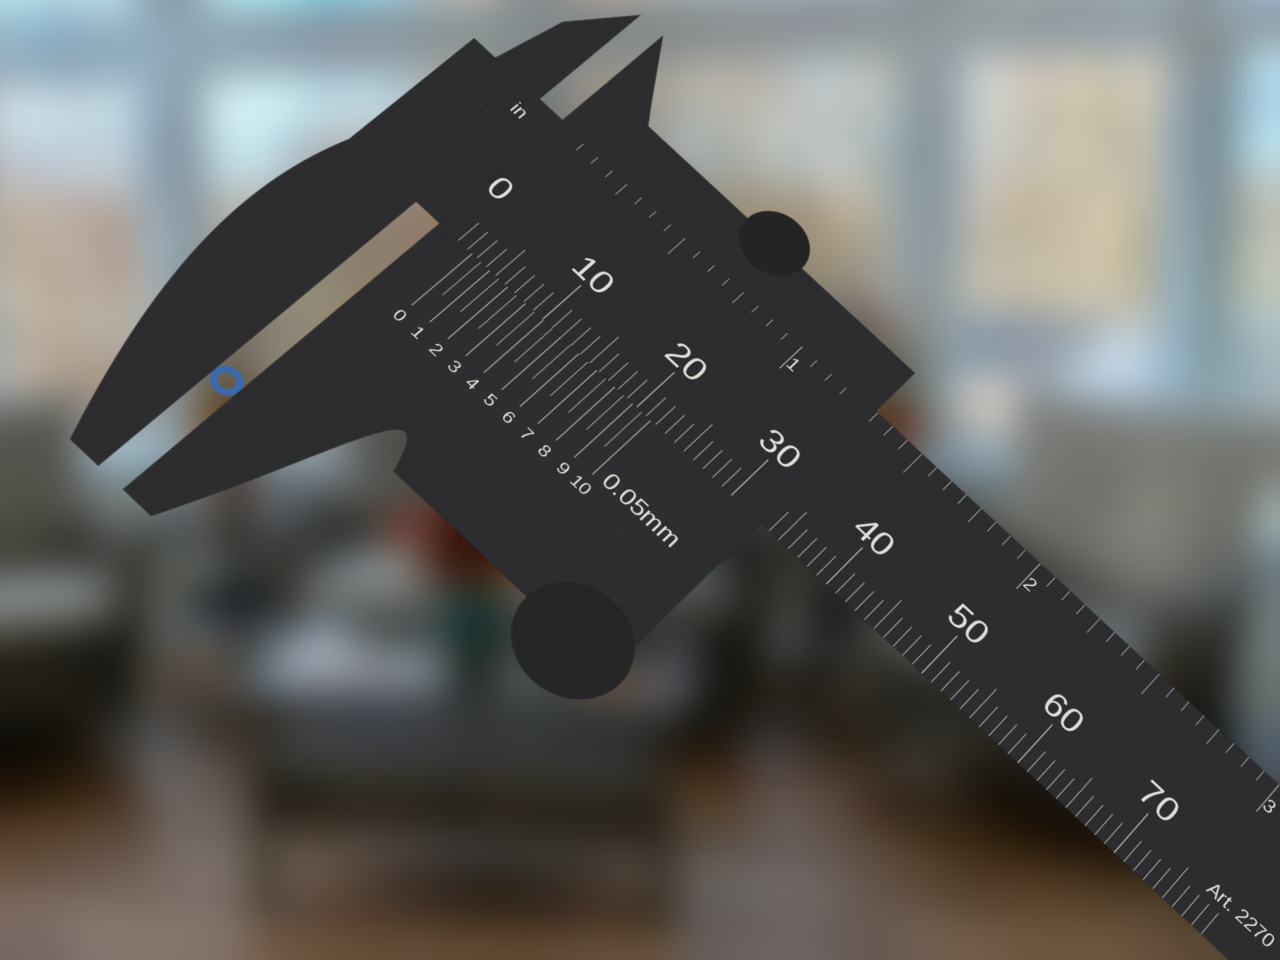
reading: value=2.5 unit=mm
